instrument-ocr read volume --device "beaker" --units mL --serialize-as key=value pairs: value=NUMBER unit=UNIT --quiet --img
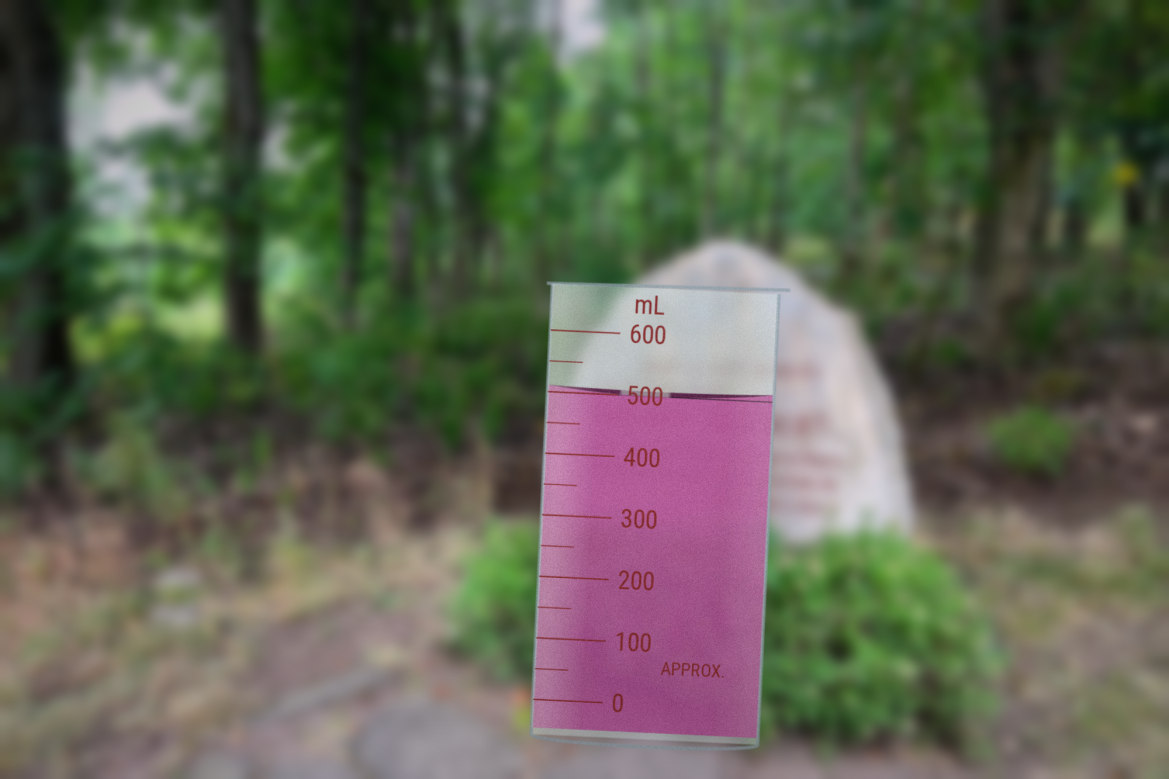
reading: value=500 unit=mL
